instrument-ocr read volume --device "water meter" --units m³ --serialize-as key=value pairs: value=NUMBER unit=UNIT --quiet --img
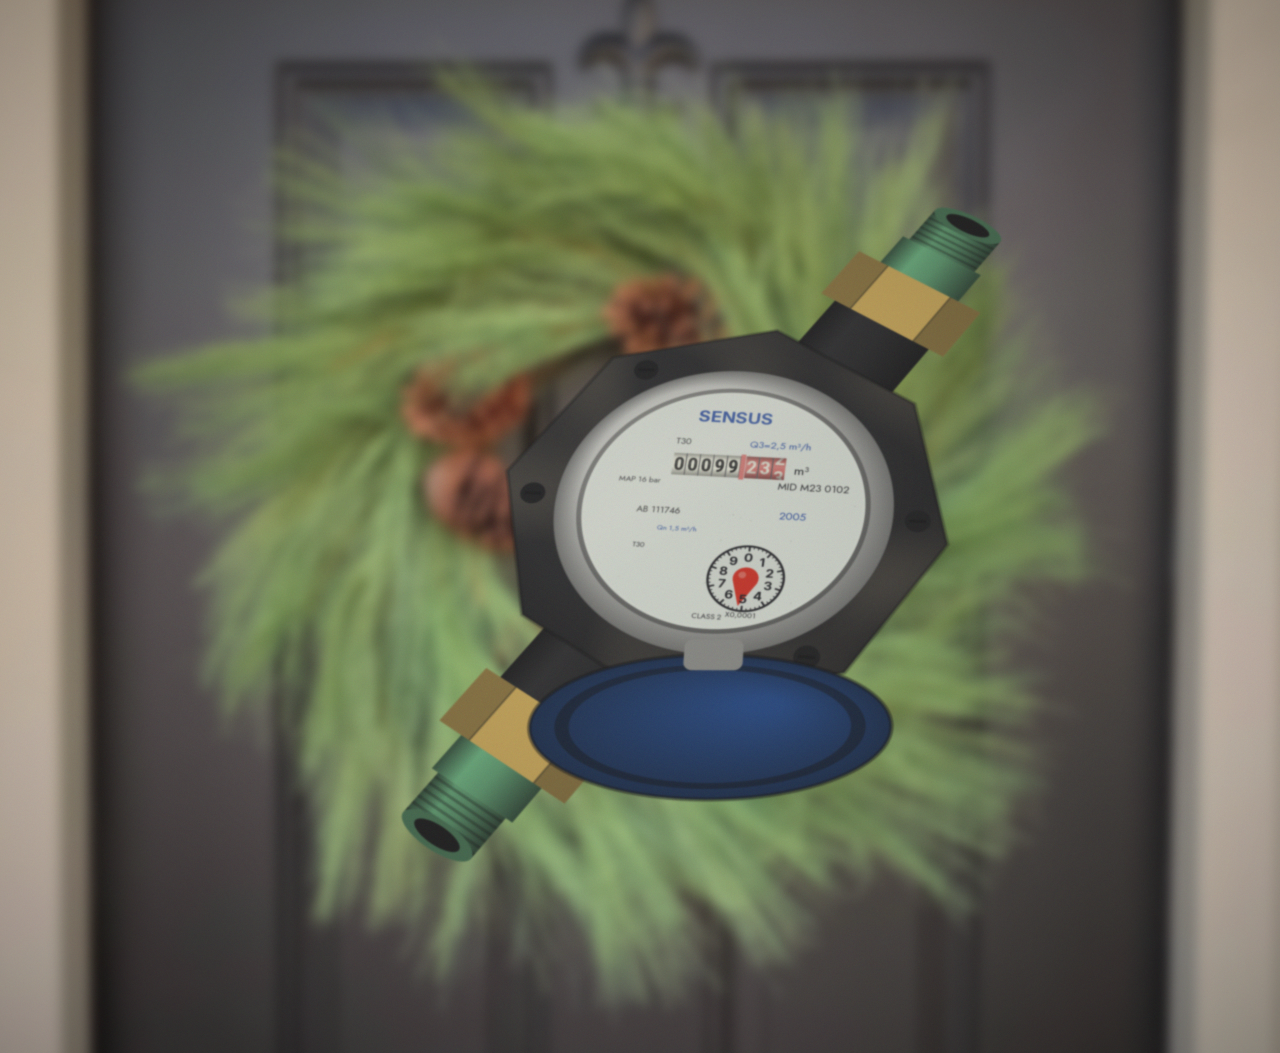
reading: value=99.2325 unit=m³
